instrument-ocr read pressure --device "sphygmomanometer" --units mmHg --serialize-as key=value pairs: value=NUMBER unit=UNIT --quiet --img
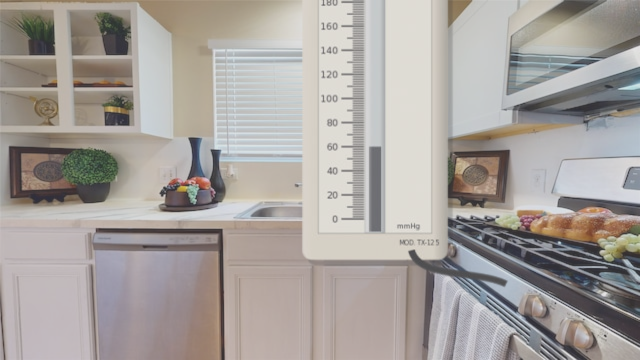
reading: value=60 unit=mmHg
